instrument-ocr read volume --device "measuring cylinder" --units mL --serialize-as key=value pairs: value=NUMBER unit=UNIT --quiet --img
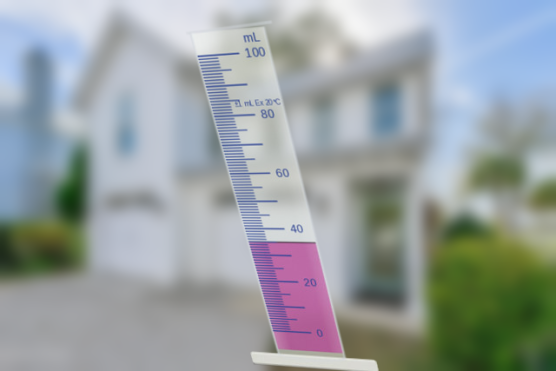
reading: value=35 unit=mL
